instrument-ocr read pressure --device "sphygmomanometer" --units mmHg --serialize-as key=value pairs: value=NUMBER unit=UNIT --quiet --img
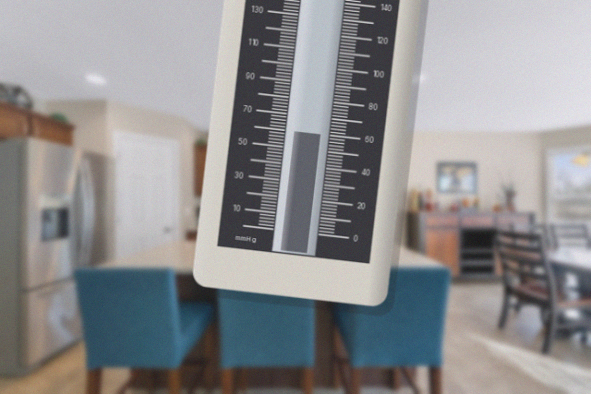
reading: value=60 unit=mmHg
